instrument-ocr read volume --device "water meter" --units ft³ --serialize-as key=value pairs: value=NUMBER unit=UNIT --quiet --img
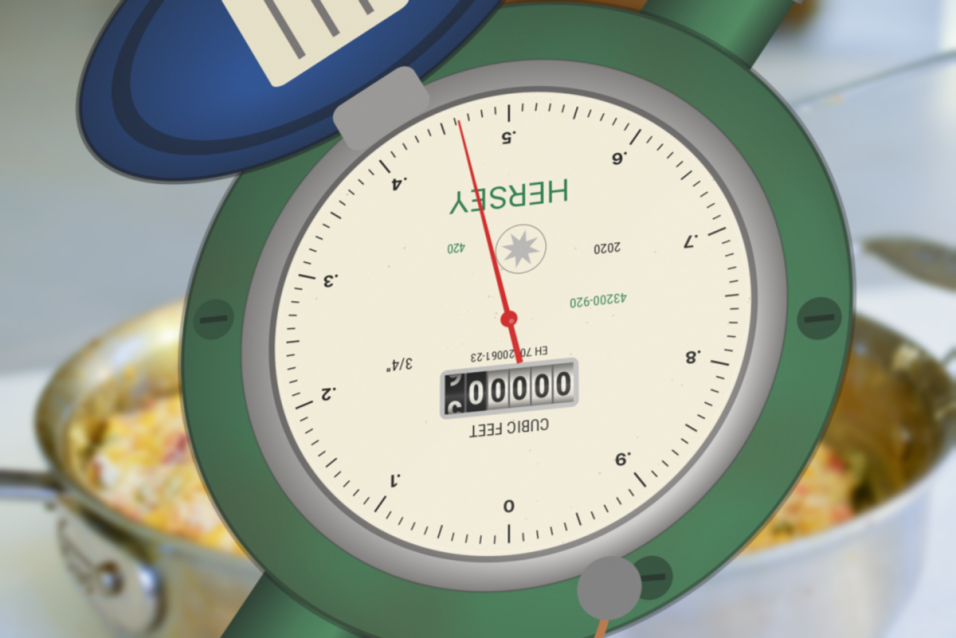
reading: value=5.46 unit=ft³
